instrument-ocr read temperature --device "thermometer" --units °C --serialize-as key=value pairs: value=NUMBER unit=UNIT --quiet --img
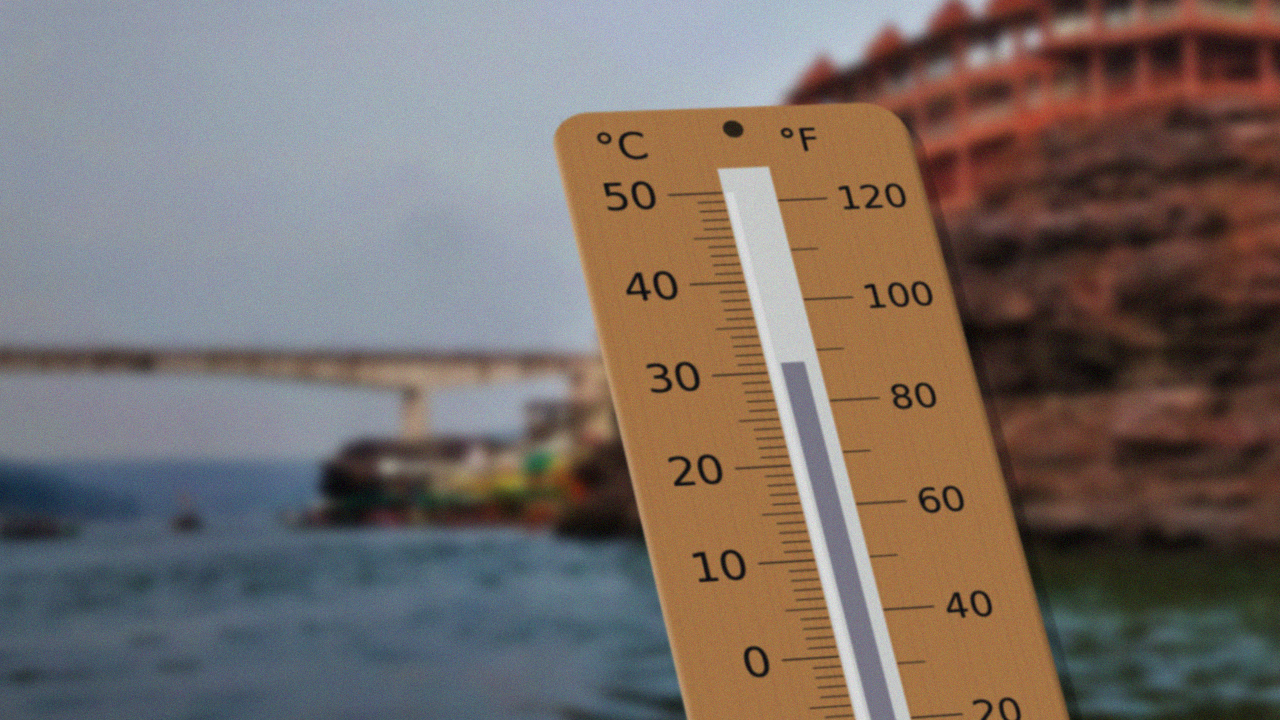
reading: value=31 unit=°C
